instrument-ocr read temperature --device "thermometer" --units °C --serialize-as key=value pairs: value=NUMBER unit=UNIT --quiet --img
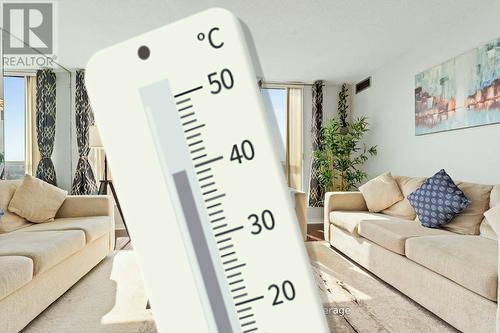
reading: value=40 unit=°C
